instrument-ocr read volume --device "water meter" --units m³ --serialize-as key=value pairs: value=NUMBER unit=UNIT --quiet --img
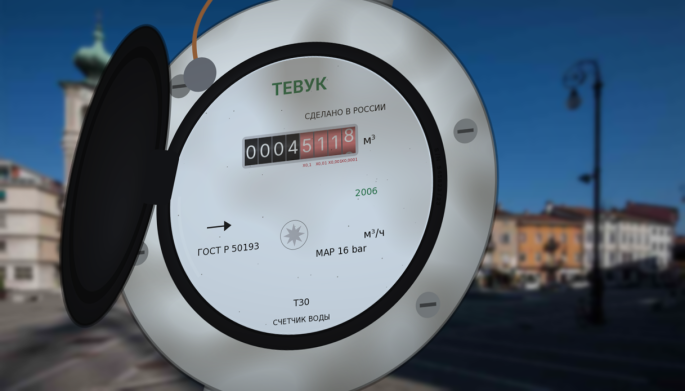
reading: value=4.5118 unit=m³
